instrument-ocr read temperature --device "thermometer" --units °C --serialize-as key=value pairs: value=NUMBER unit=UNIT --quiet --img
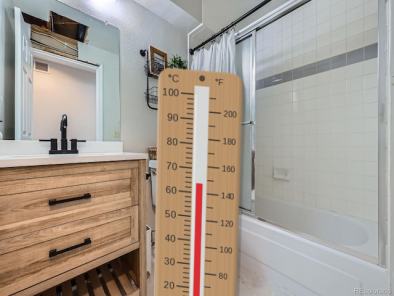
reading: value=64 unit=°C
